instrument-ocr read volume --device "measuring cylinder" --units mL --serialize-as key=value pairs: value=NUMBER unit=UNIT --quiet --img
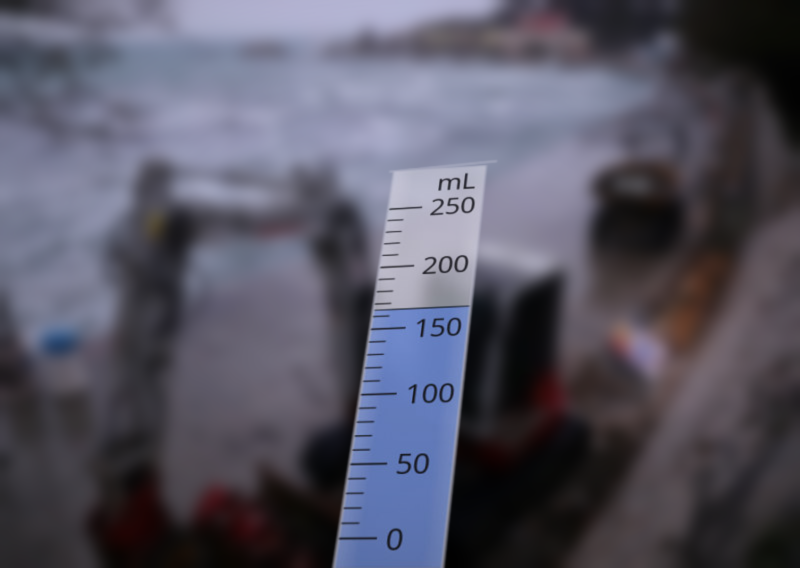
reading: value=165 unit=mL
